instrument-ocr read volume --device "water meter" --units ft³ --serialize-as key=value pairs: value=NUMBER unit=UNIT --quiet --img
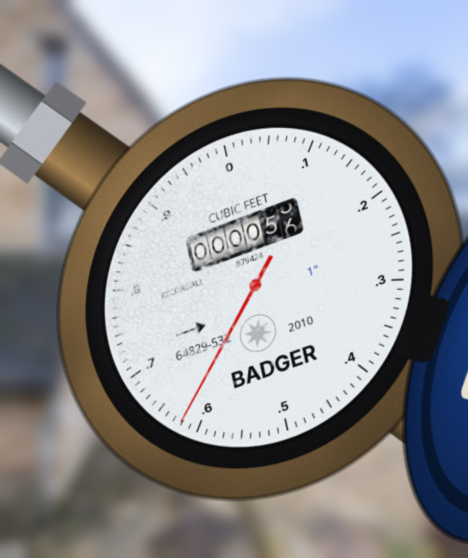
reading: value=55.62 unit=ft³
